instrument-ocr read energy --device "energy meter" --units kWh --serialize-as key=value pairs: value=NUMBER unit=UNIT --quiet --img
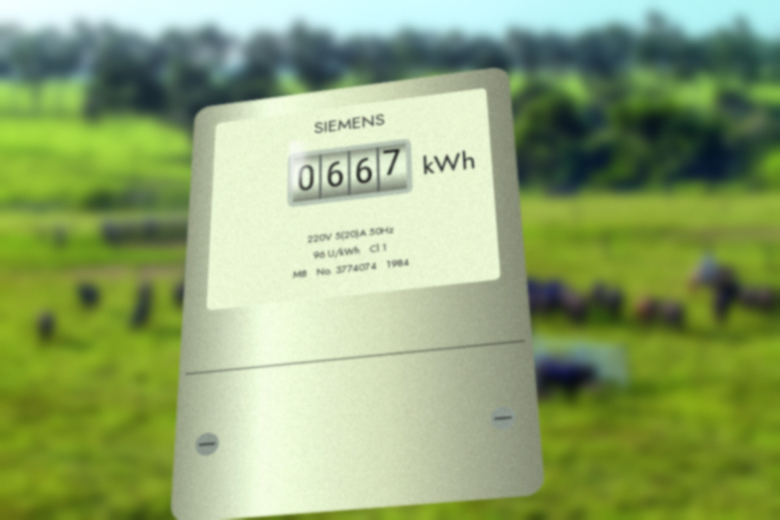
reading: value=667 unit=kWh
